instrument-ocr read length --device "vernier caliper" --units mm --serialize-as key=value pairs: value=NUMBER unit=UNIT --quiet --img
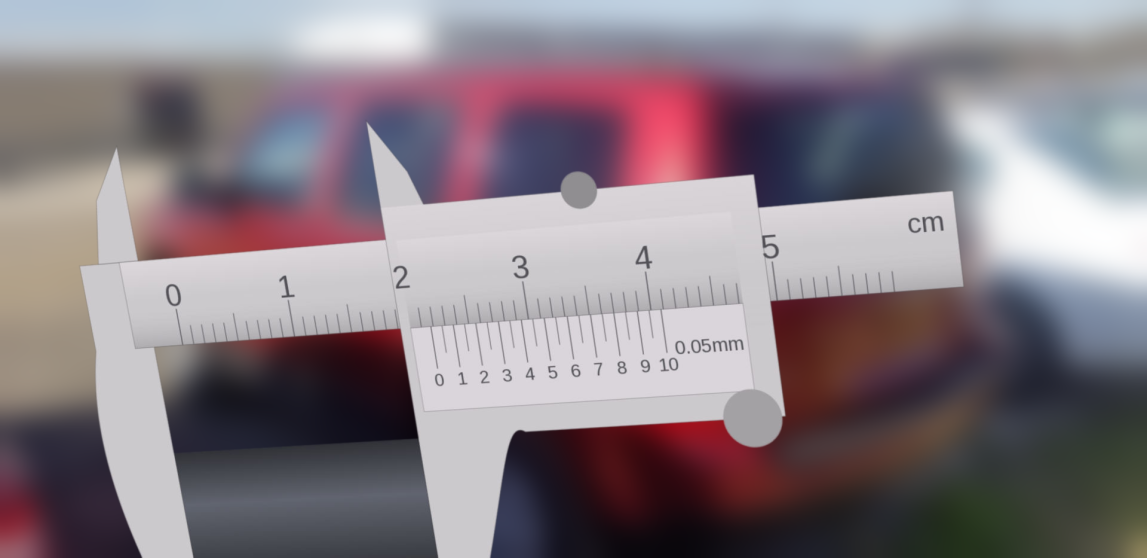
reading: value=21.8 unit=mm
